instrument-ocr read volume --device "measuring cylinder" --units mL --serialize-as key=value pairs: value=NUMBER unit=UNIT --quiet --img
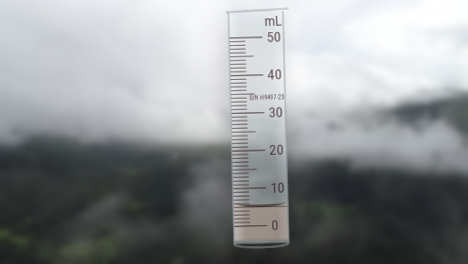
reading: value=5 unit=mL
